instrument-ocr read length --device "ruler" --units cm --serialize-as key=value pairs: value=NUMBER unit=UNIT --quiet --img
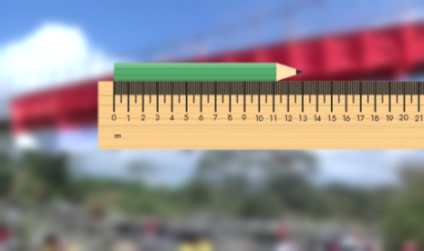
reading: value=13 unit=cm
